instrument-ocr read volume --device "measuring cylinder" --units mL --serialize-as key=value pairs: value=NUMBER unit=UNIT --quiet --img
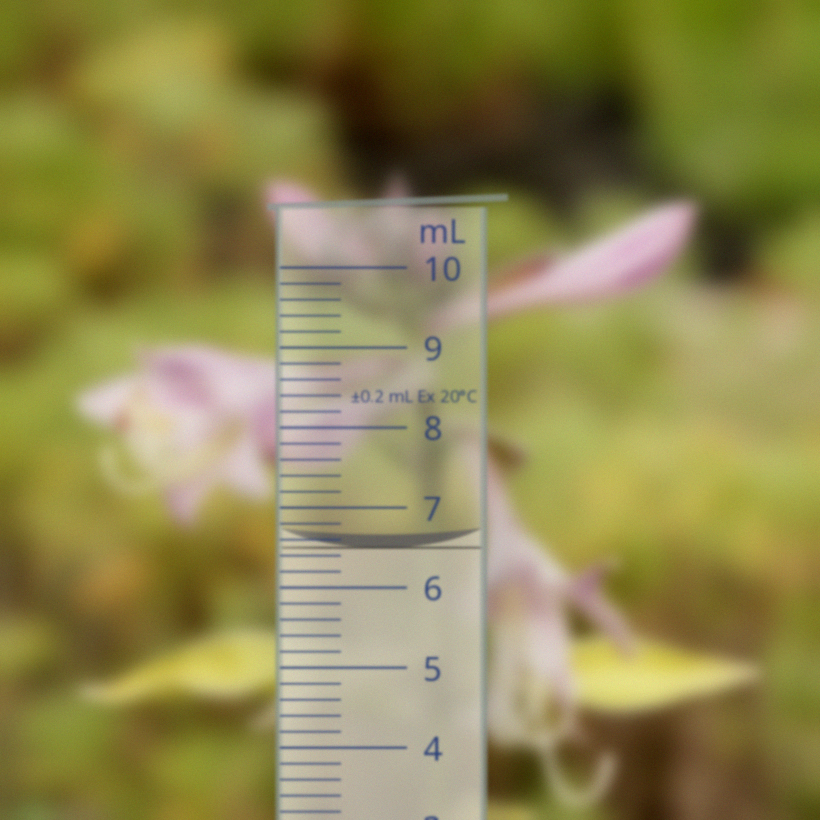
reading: value=6.5 unit=mL
